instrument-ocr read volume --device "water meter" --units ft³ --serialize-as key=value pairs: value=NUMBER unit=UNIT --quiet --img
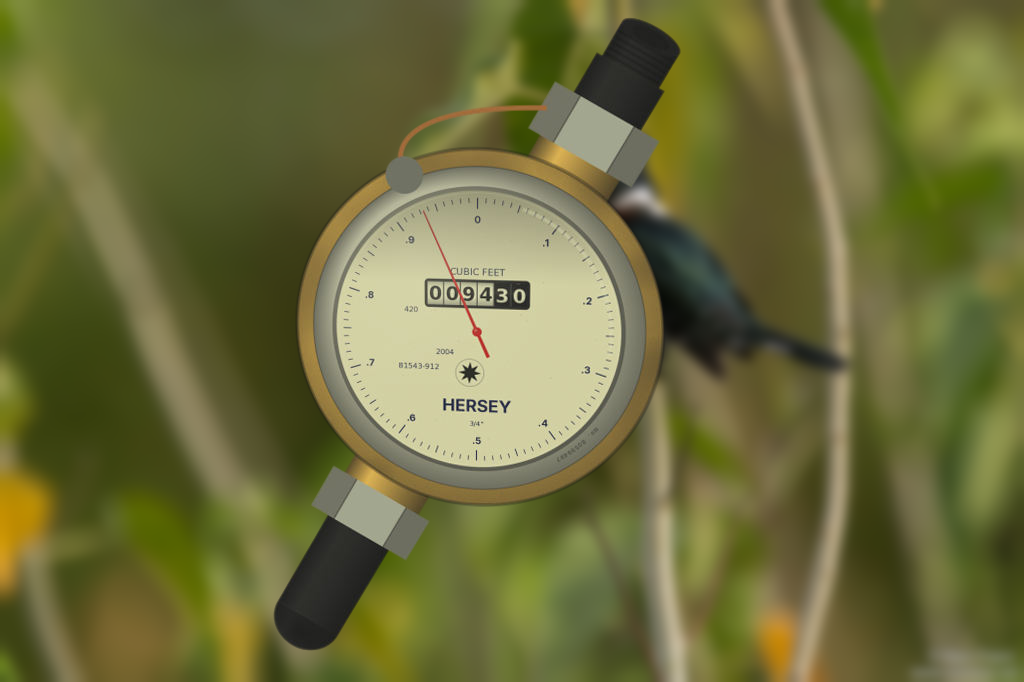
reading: value=9429.93 unit=ft³
